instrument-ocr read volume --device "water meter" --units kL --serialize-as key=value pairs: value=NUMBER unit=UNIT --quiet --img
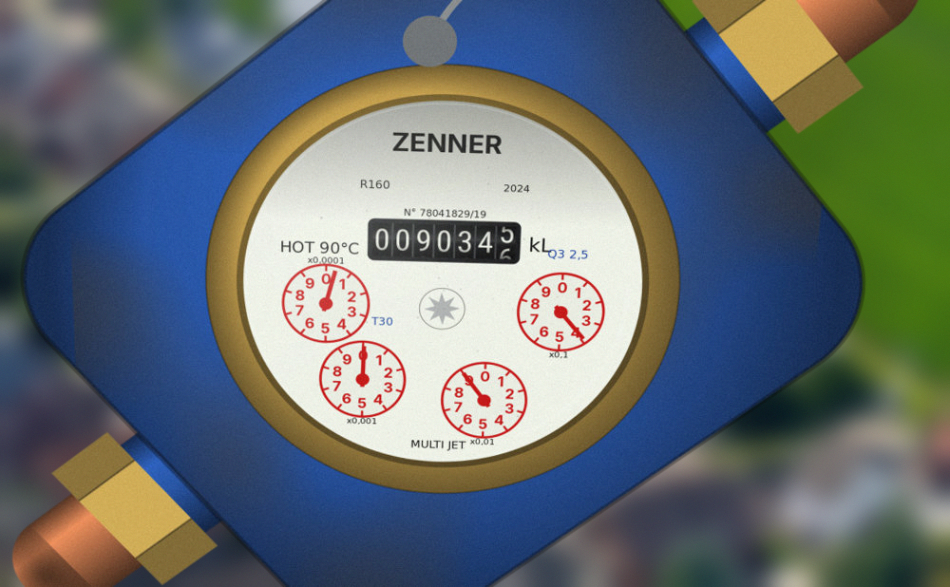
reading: value=90345.3900 unit=kL
